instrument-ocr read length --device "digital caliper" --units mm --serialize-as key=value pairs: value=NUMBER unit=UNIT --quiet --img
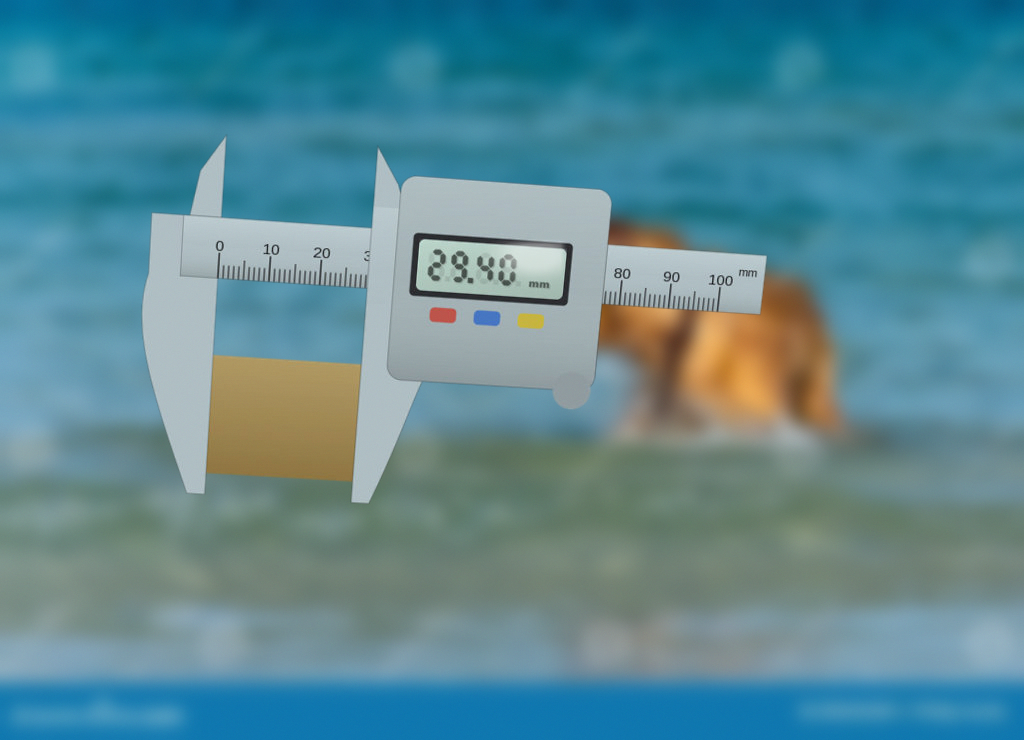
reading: value=29.40 unit=mm
